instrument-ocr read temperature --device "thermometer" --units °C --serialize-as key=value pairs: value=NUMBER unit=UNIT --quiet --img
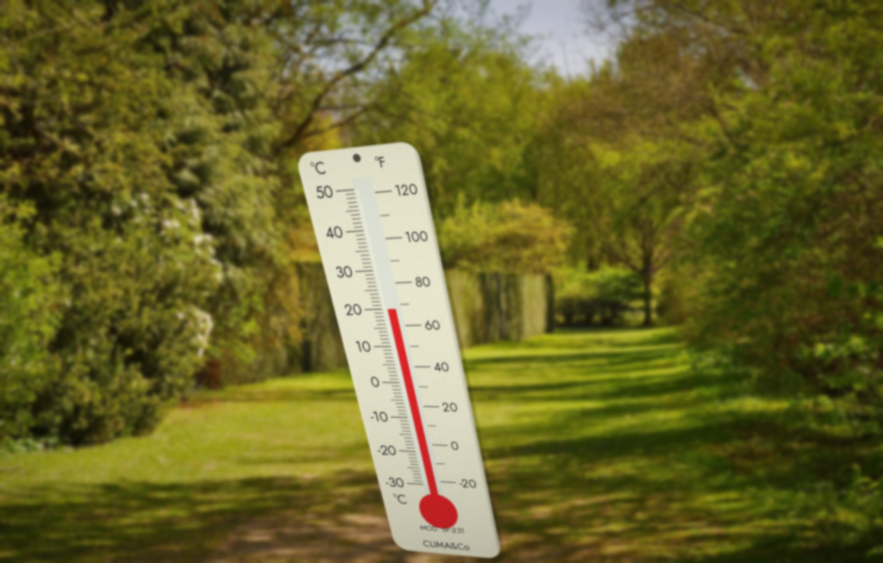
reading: value=20 unit=°C
